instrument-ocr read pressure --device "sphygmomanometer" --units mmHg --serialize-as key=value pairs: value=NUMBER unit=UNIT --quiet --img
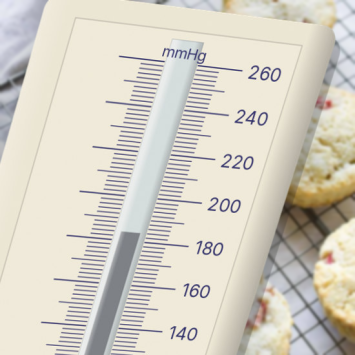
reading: value=184 unit=mmHg
